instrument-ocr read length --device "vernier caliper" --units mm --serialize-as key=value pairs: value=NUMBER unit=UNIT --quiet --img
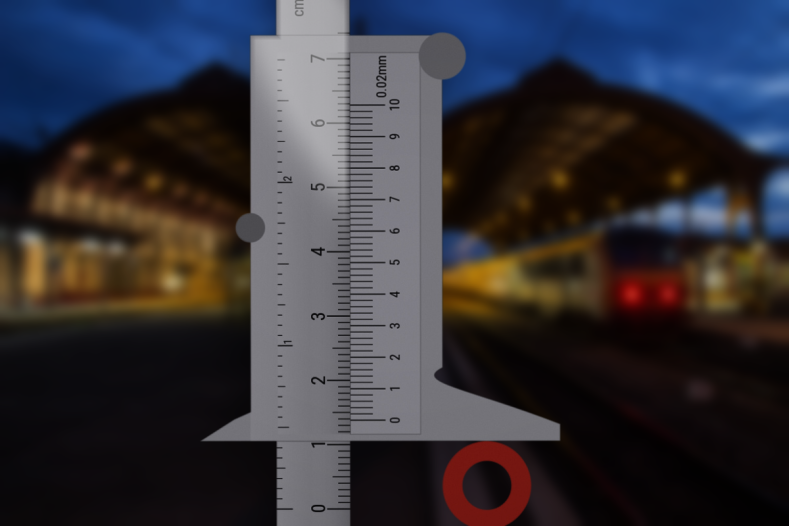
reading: value=13.8 unit=mm
